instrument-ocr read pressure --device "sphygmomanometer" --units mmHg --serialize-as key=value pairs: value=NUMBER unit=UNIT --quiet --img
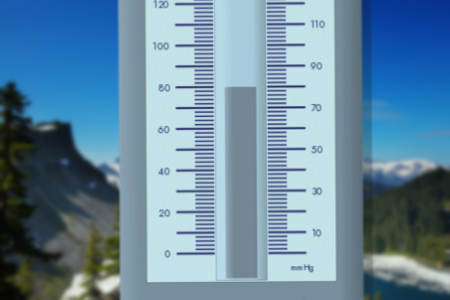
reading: value=80 unit=mmHg
